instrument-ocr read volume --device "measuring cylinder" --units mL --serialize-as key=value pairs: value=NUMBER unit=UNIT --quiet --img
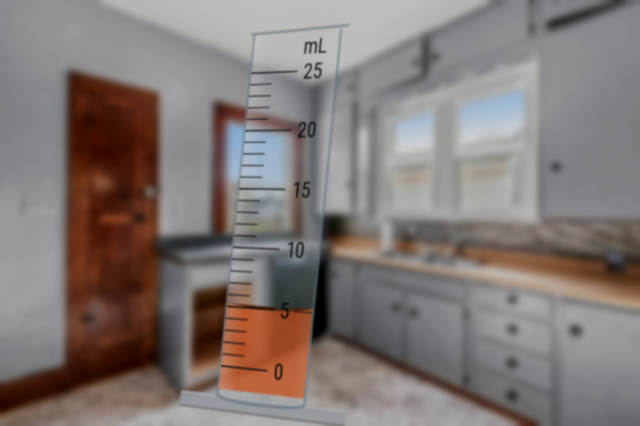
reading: value=5 unit=mL
